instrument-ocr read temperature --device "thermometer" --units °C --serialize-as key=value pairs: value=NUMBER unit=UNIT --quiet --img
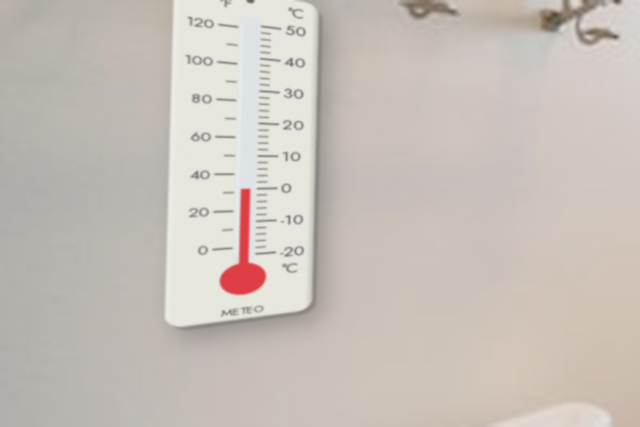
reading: value=0 unit=°C
